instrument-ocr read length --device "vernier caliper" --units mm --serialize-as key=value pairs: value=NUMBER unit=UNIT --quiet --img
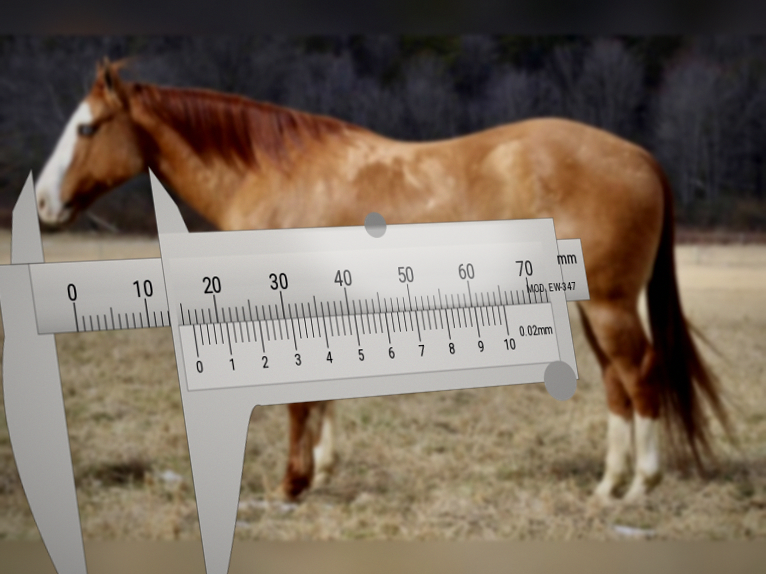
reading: value=16.4 unit=mm
